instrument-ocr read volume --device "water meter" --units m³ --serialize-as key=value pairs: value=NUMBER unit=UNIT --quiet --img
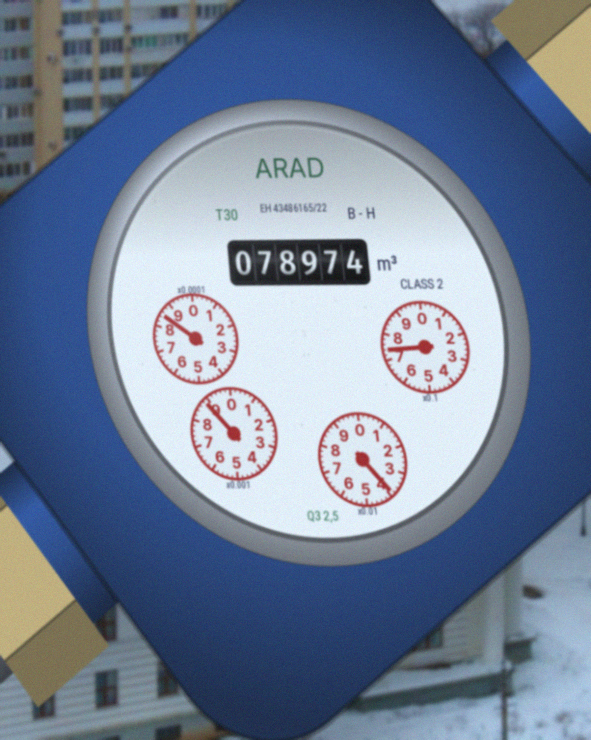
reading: value=78974.7388 unit=m³
